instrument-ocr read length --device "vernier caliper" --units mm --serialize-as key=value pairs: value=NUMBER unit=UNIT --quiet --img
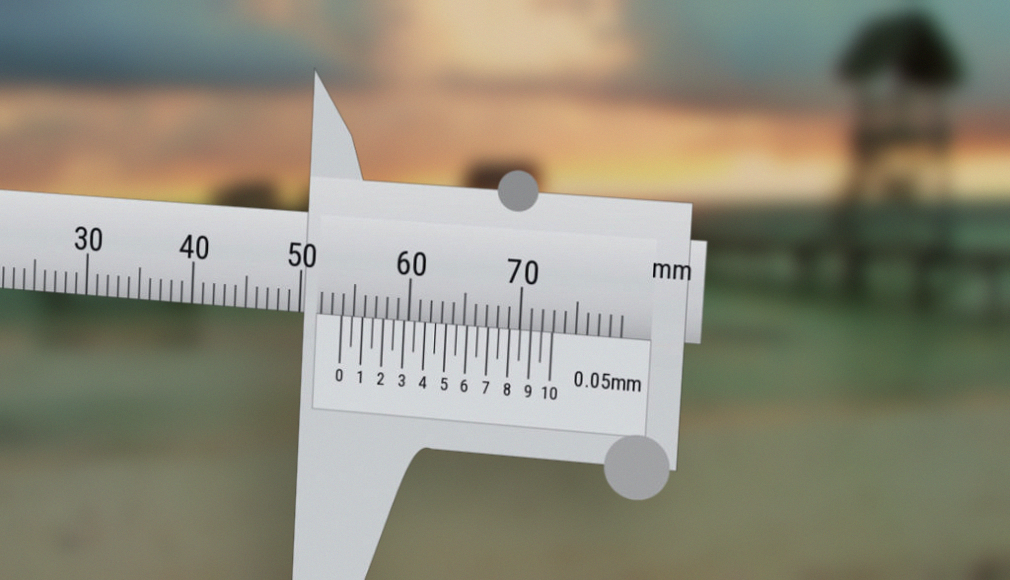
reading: value=53.9 unit=mm
